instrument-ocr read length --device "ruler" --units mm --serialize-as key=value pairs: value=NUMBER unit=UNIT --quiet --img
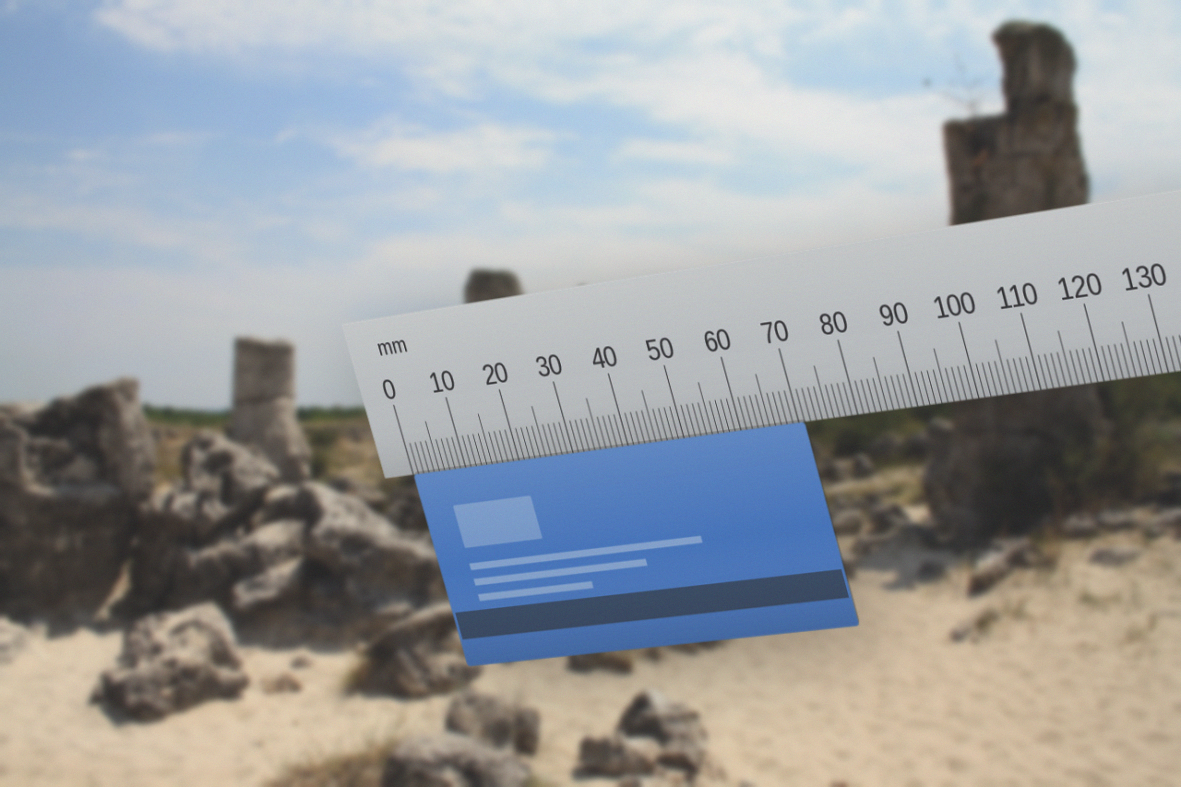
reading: value=71 unit=mm
